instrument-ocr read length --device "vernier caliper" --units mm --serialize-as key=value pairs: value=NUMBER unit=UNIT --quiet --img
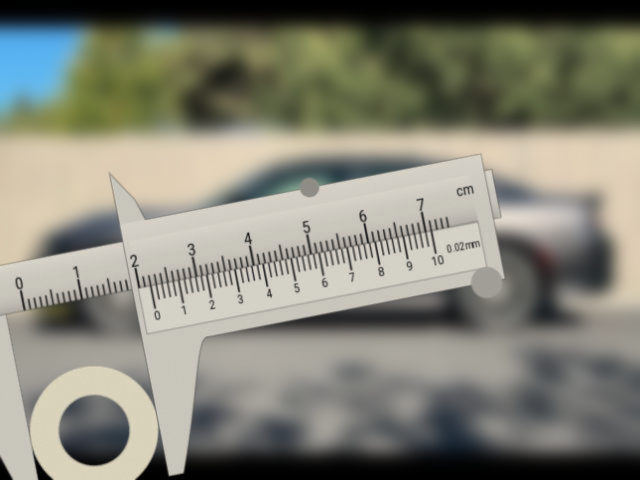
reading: value=22.0 unit=mm
